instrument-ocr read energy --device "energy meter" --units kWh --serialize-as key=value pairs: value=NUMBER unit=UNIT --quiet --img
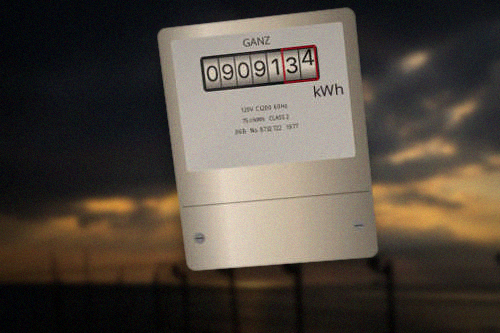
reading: value=9091.34 unit=kWh
